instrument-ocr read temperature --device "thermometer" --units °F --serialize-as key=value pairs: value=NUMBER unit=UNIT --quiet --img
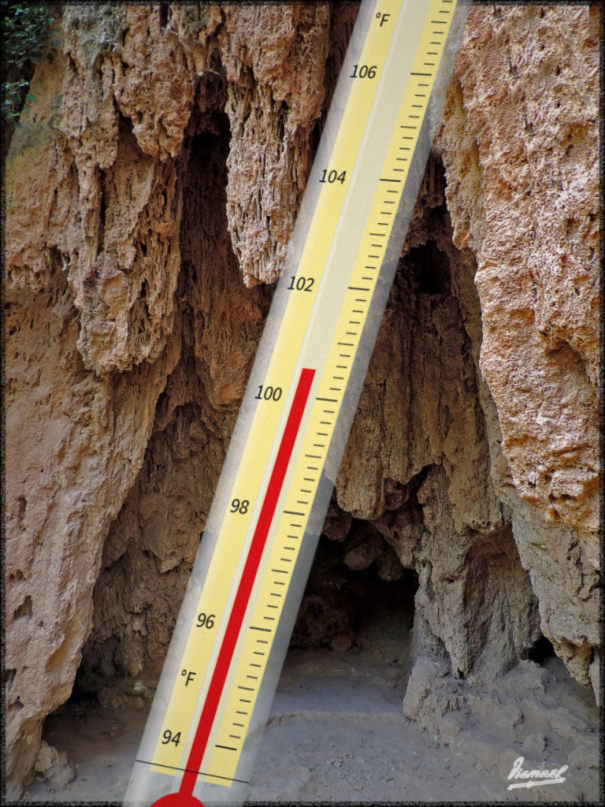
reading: value=100.5 unit=°F
